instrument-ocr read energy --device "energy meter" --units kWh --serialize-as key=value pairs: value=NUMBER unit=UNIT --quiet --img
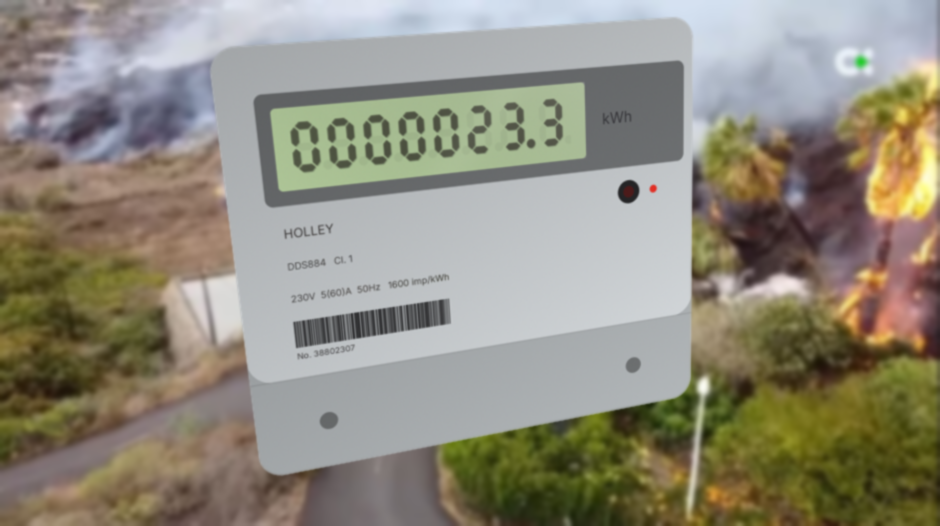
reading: value=23.3 unit=kWh
